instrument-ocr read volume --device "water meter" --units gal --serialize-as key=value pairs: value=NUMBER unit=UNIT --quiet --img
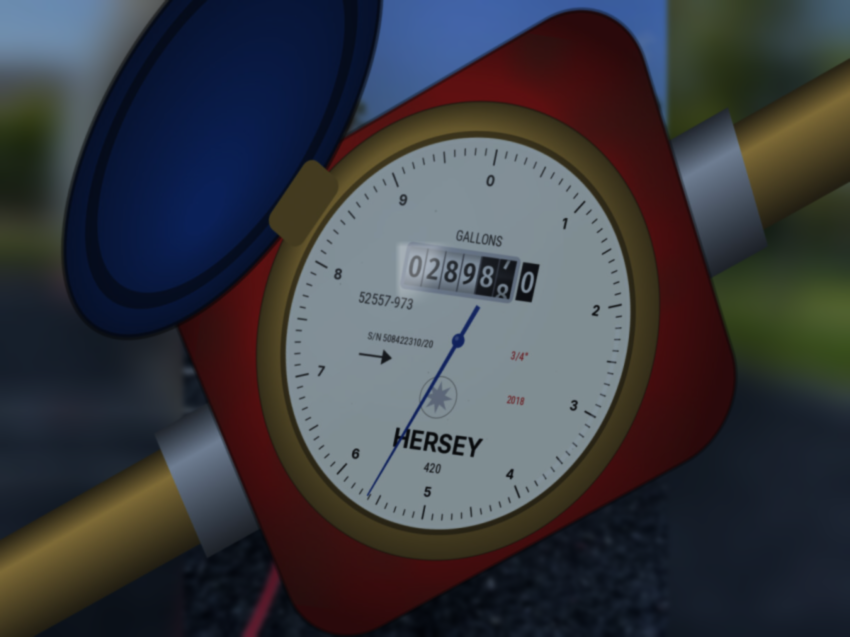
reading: value=289875.6 unit=gal
